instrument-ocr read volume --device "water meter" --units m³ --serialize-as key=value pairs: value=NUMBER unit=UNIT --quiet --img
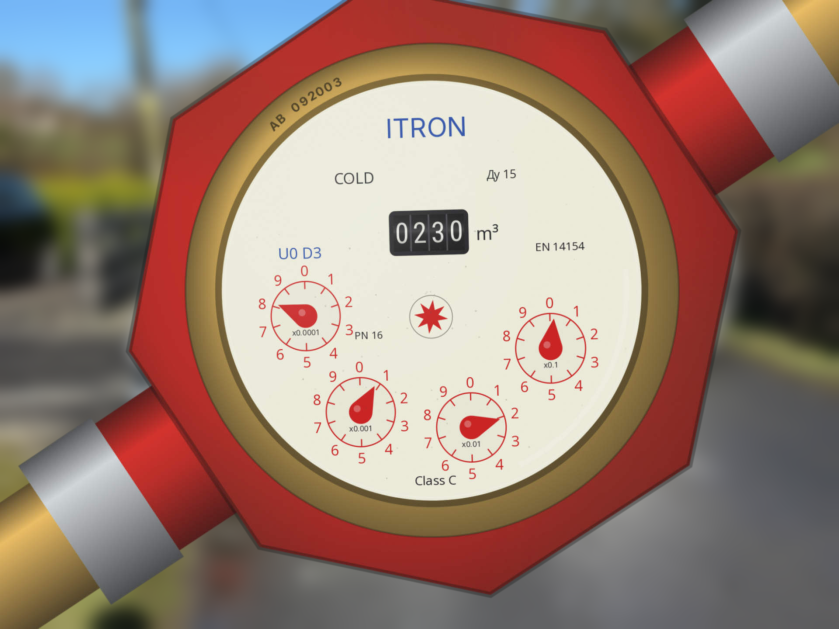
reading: value=230.0208 unit=m³
